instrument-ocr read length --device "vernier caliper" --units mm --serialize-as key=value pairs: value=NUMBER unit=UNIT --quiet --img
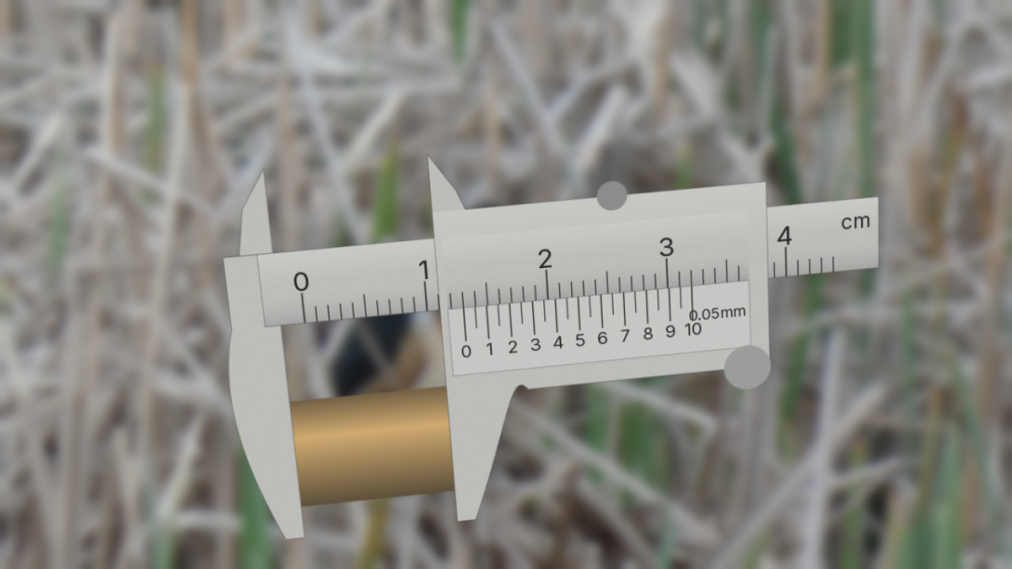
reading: value=13.0 unit=mm
